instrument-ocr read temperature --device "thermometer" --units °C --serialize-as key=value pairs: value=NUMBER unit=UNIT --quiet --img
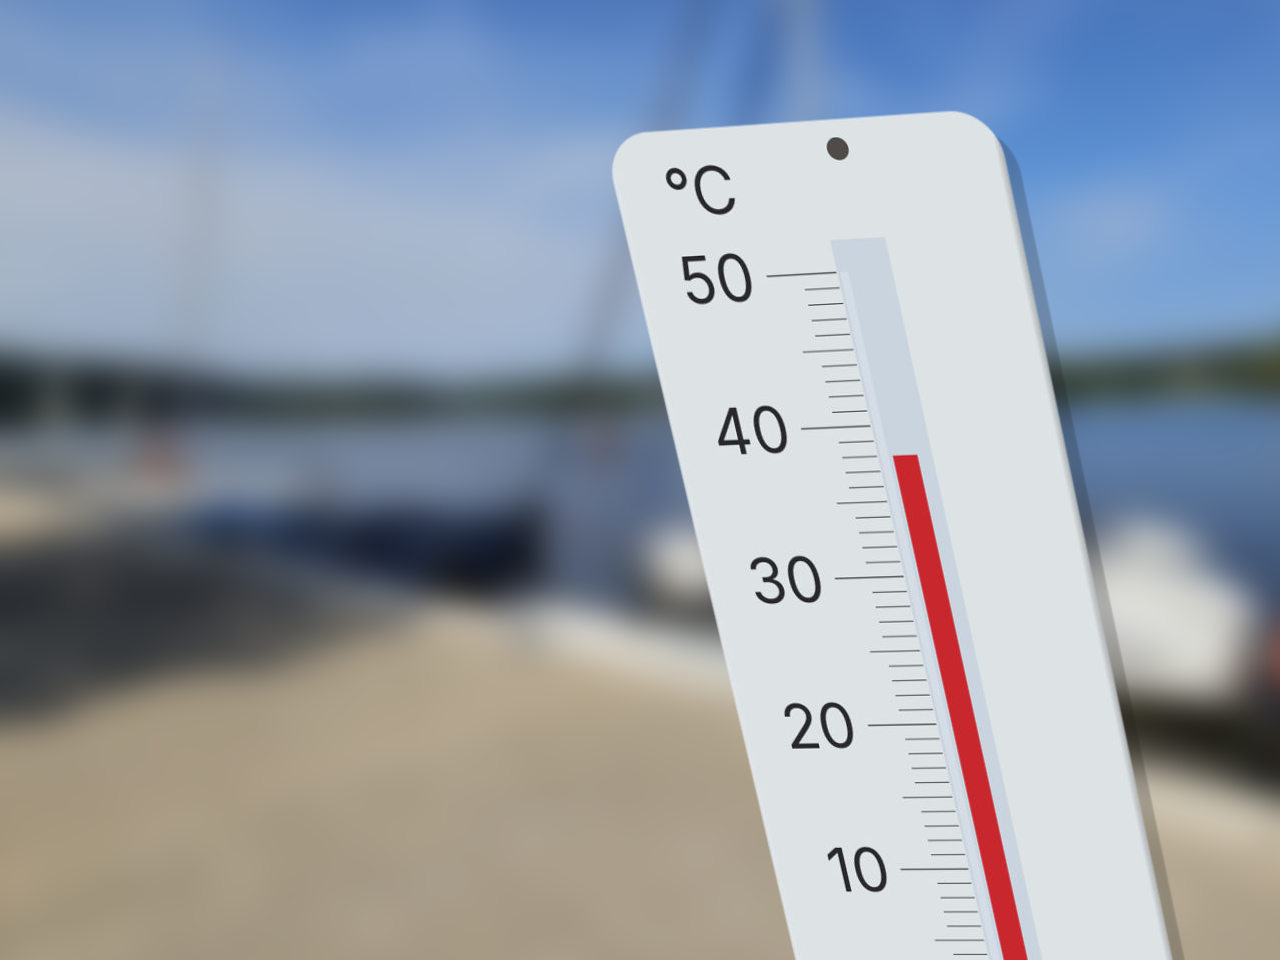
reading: value=38 unit=°C
